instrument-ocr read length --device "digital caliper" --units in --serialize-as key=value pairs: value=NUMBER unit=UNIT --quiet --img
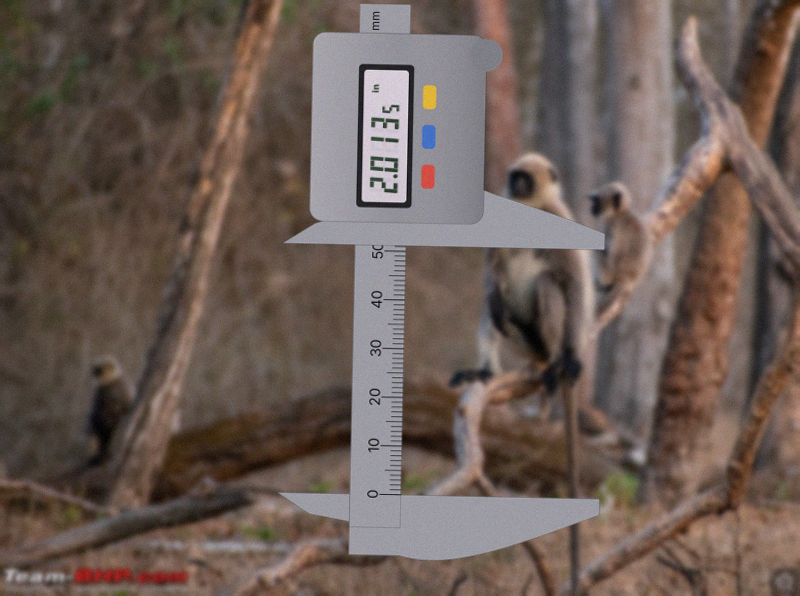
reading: value=2.0135 unit=in
